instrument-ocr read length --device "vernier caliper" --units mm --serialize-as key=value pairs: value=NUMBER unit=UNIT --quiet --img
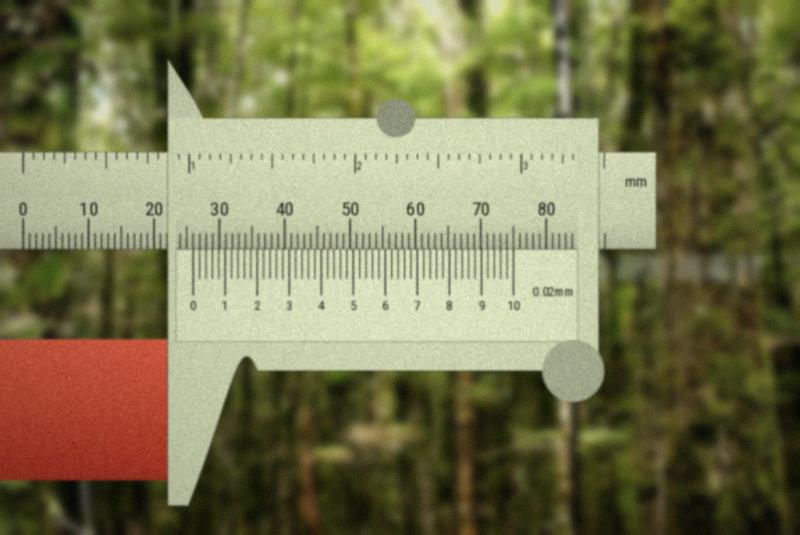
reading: value=26.0 unit=mm
